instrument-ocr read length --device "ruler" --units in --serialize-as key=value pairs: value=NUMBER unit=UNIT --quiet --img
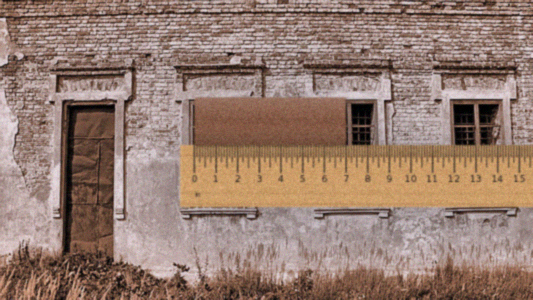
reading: value=7 unit=in
